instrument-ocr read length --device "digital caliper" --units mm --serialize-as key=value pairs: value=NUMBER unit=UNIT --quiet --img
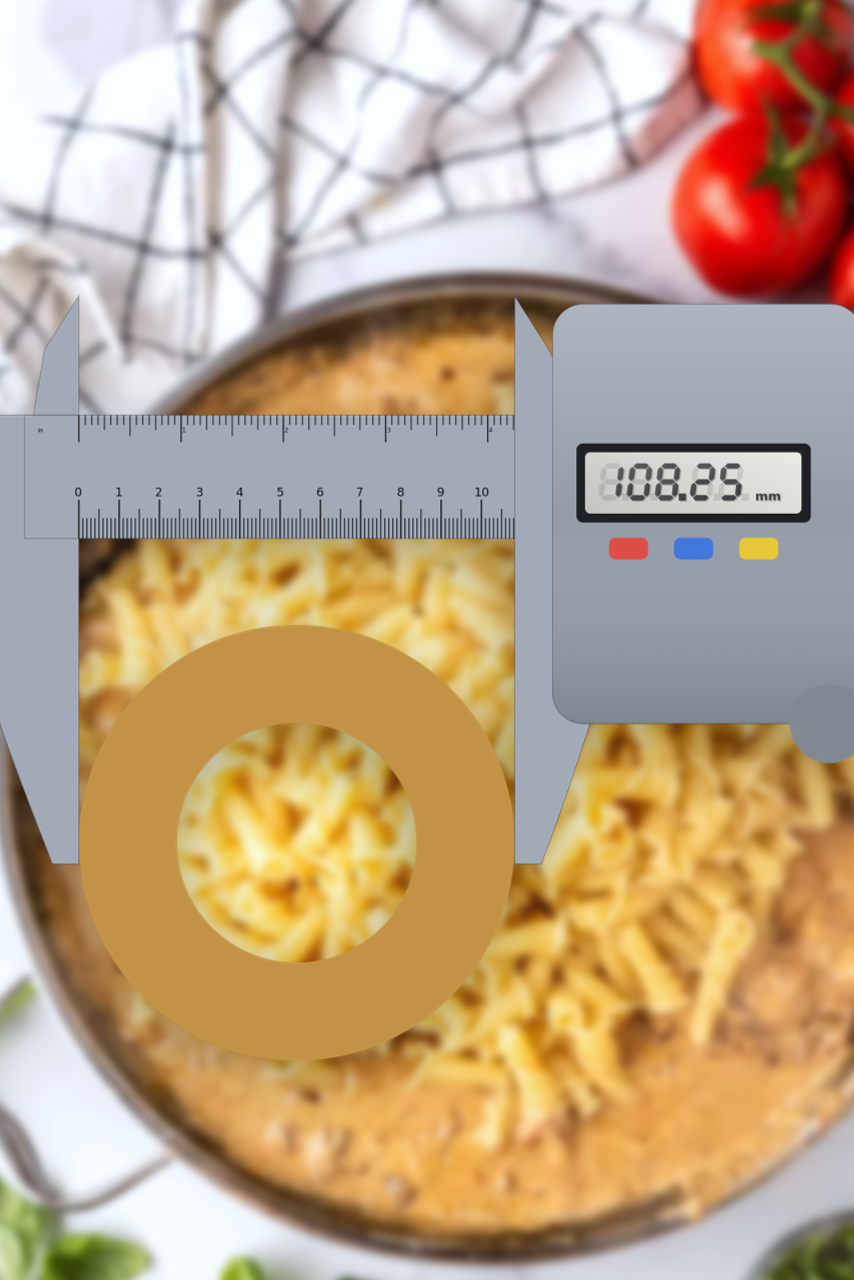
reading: value=108.25 unit=mm
